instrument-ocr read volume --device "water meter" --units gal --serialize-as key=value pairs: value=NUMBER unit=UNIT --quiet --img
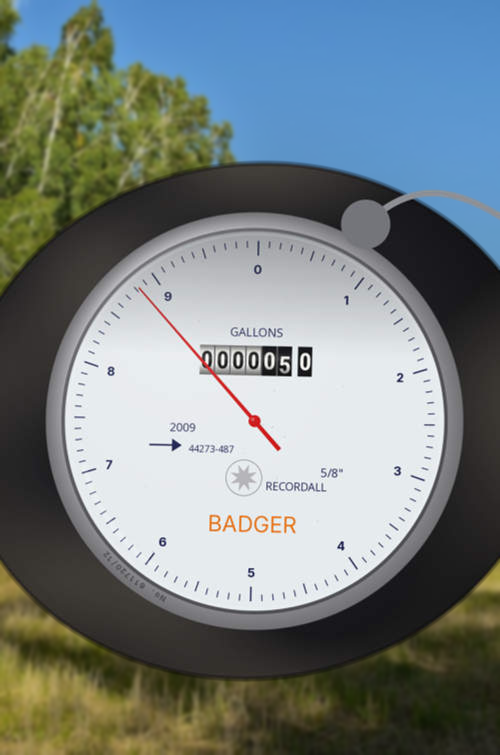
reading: value=48.8 unit=gal
